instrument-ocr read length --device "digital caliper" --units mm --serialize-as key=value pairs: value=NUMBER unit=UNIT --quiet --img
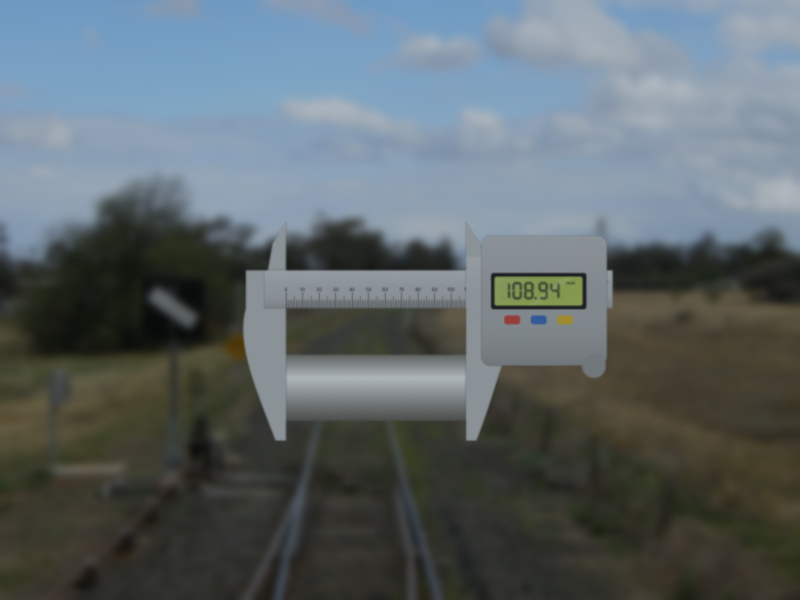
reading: value=108.94 unit=mm
